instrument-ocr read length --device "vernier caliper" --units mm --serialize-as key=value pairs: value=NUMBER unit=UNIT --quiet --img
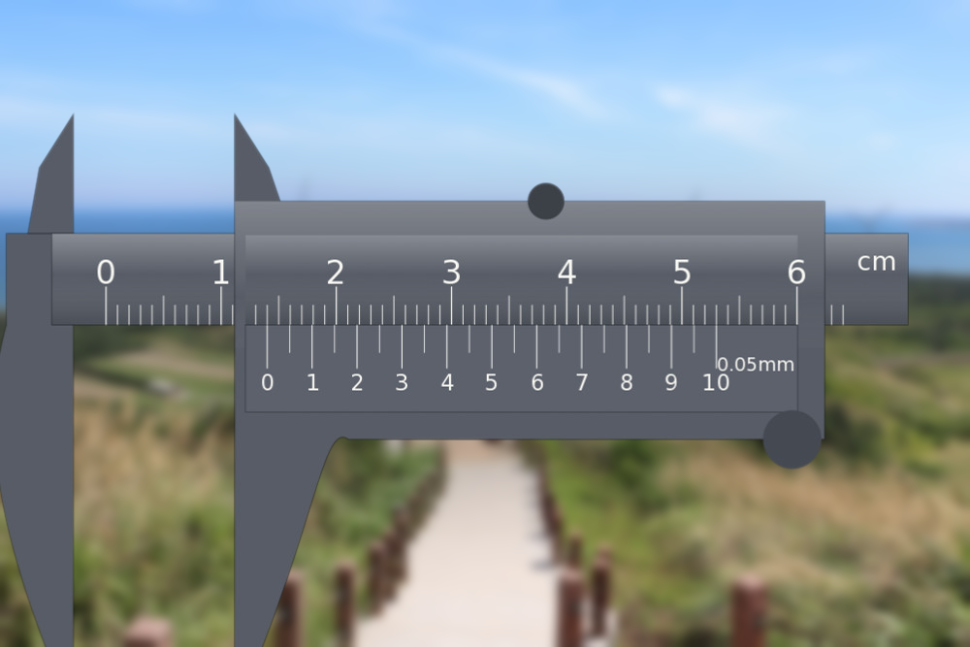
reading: value=14.0 unit=mm
